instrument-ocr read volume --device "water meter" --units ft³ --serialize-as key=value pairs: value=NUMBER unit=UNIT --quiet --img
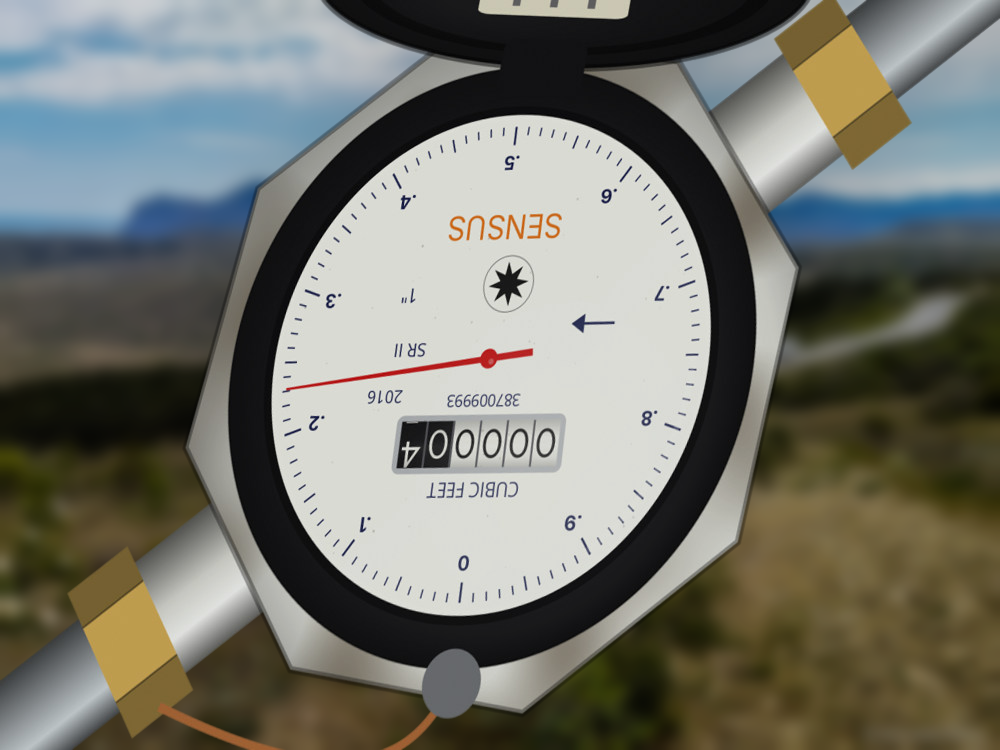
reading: value=4.23 unit=ft³
